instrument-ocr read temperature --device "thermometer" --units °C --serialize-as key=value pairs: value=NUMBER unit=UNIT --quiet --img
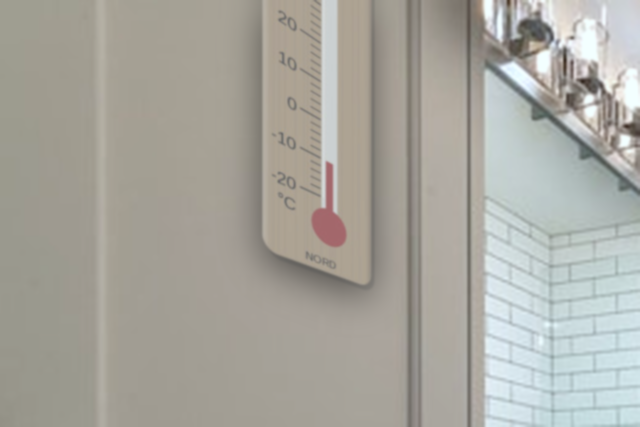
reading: value=-10 unit=°C
